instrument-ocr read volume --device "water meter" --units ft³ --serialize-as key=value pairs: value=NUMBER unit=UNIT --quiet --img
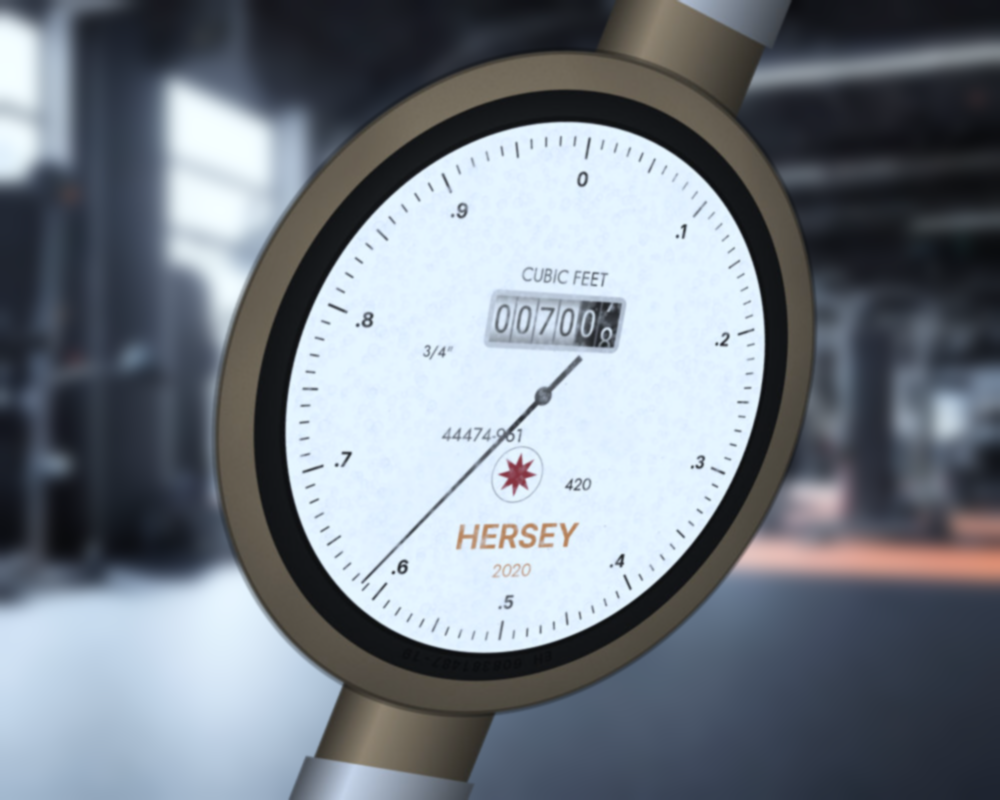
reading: value=7007.61 unit=ft³
